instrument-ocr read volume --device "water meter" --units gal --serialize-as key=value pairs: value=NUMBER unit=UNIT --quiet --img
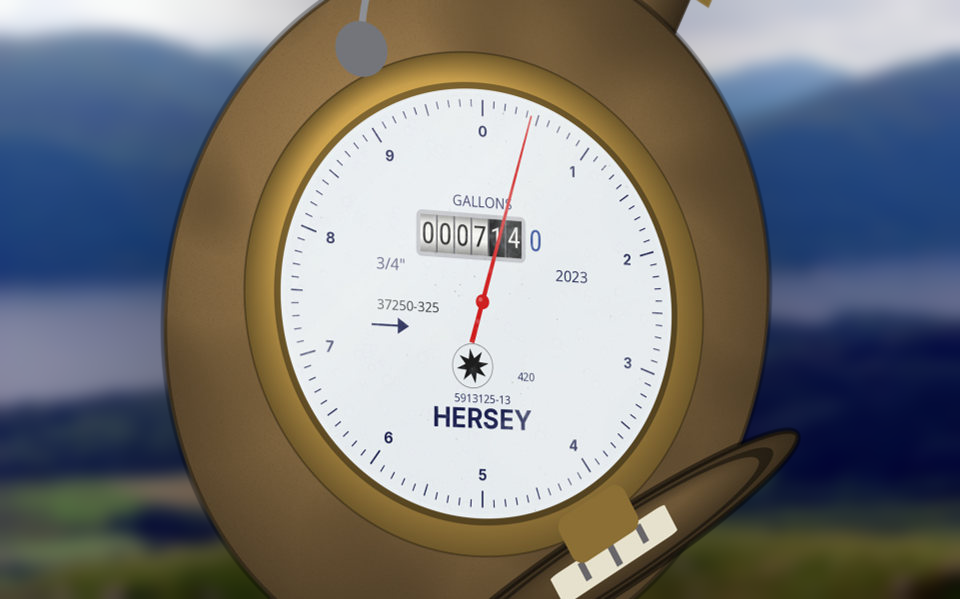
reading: value=7140.4 unit=gal
